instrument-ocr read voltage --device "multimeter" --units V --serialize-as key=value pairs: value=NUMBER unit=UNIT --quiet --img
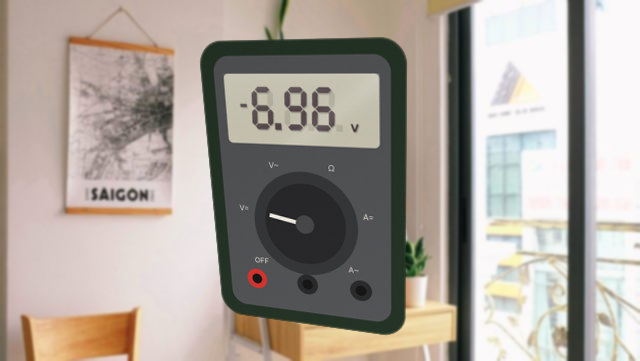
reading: value=-6.96 unit=V
